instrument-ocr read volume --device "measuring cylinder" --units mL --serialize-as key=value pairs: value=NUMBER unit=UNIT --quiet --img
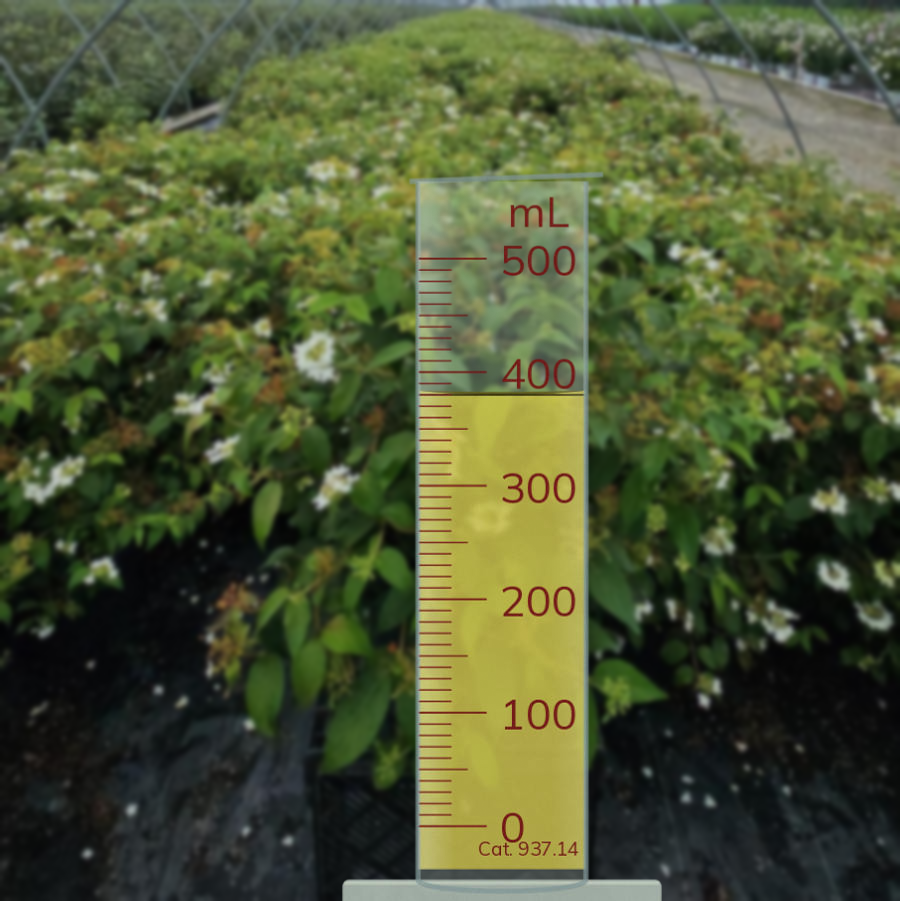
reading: value=380 unit=mL
